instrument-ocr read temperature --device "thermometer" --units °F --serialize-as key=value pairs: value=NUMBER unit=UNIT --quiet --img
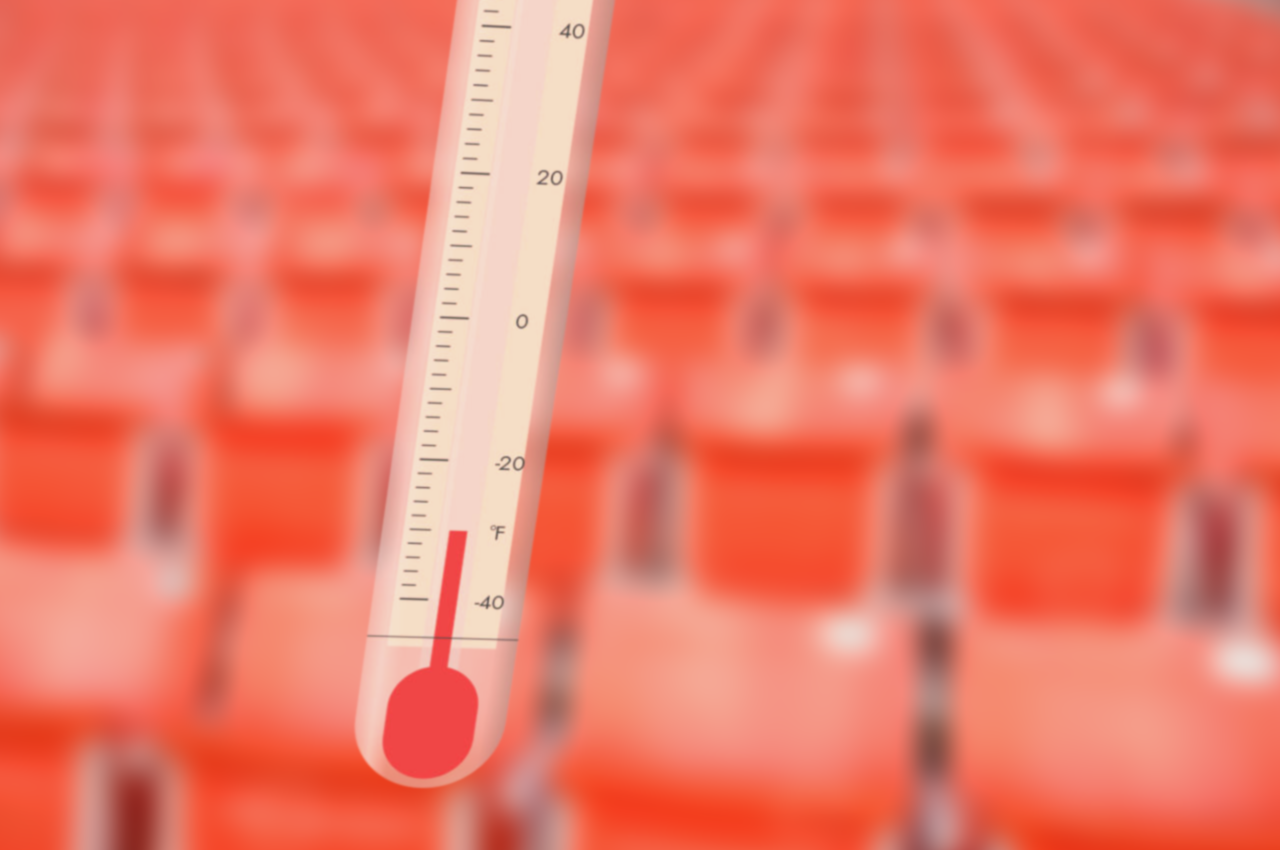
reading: value=-30 unit=°F
